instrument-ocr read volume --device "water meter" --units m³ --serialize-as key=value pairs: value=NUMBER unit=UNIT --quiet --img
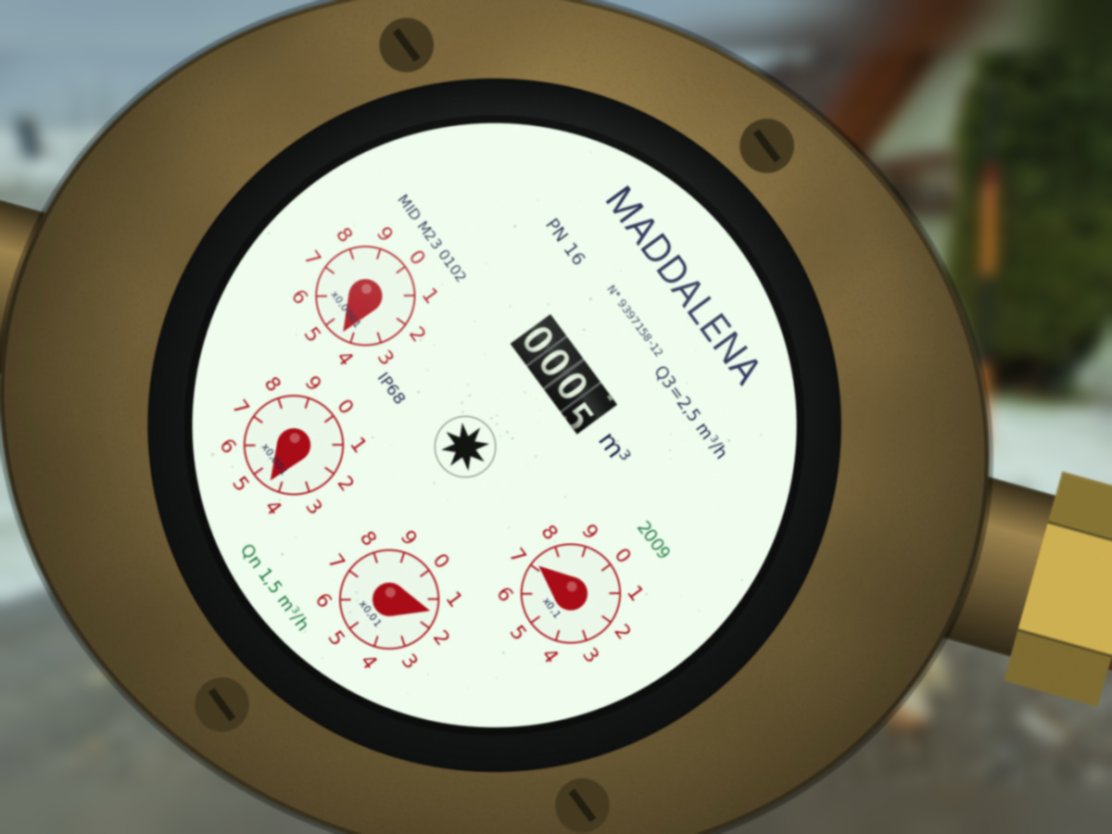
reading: value=4.7144 unit=m³
